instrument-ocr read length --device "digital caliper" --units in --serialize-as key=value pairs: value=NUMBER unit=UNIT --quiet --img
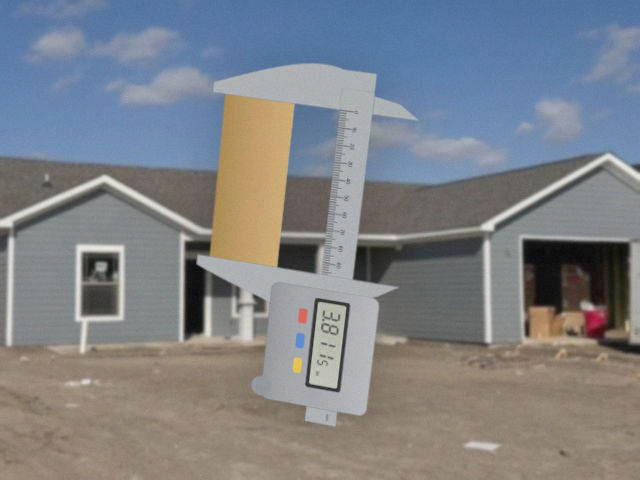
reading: value=3.8115 unit=in
